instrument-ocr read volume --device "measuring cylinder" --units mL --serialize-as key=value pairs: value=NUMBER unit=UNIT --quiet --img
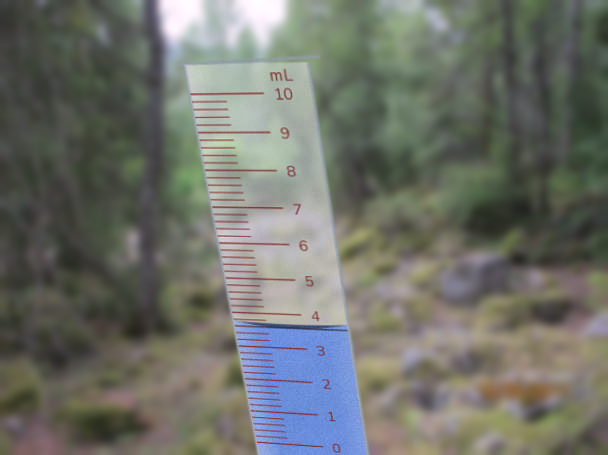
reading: value=3.6 unit=mL
